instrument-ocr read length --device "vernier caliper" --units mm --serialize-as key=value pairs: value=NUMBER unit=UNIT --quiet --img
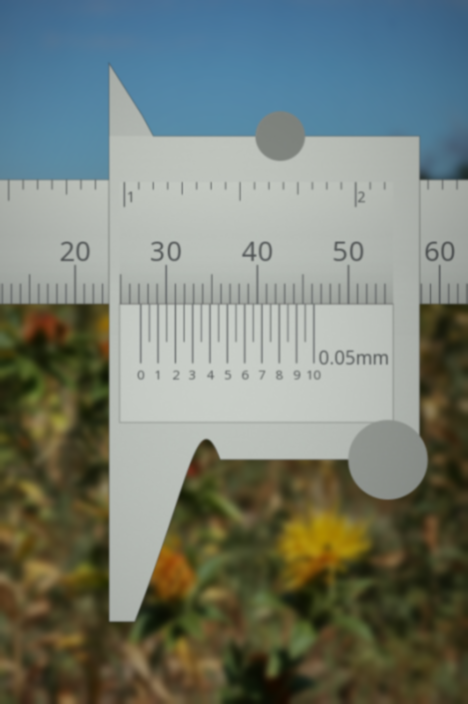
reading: value=27.2 unit=mm
